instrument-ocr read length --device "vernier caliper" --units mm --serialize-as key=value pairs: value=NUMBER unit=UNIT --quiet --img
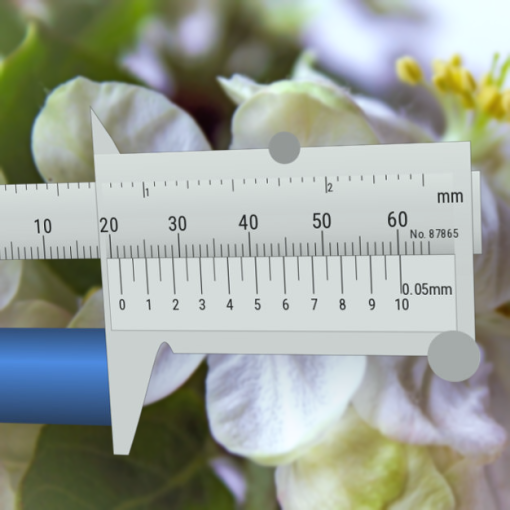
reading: value=21.2 unit=mm
